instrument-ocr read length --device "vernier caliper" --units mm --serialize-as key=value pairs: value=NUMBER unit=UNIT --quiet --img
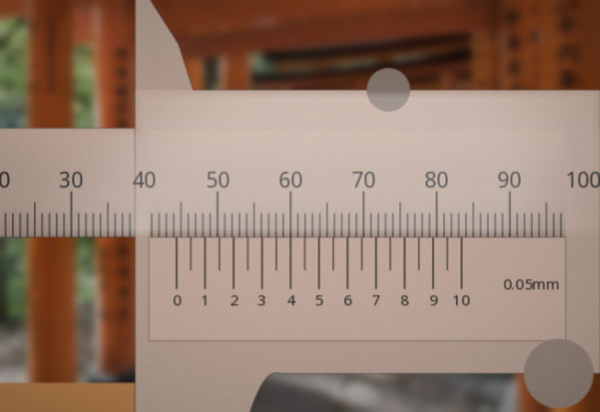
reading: value=44.4 unit=mm
